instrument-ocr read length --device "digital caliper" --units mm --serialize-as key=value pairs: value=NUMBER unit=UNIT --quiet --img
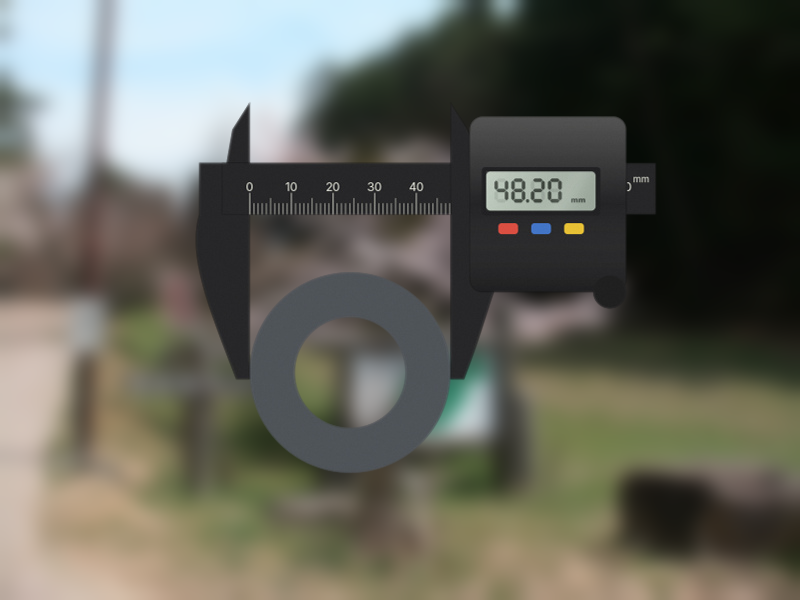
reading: value=48.20 unit=mm
